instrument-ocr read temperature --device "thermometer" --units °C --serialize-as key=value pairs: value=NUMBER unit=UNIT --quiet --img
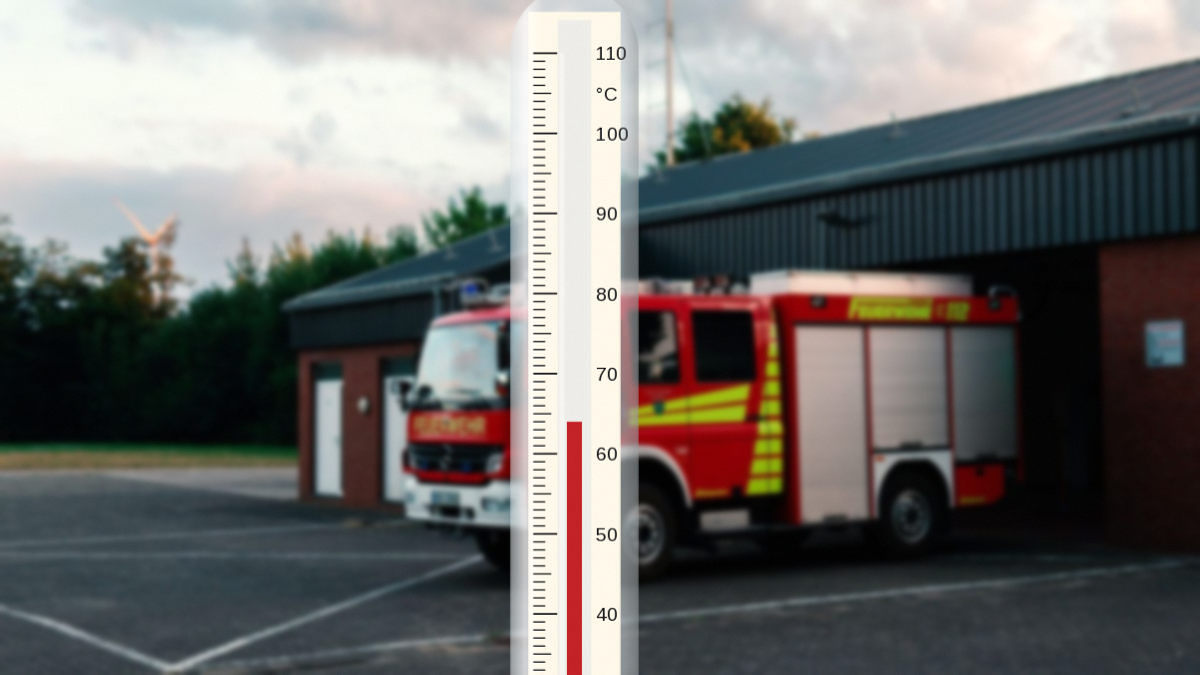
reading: value=64 unit=°C
